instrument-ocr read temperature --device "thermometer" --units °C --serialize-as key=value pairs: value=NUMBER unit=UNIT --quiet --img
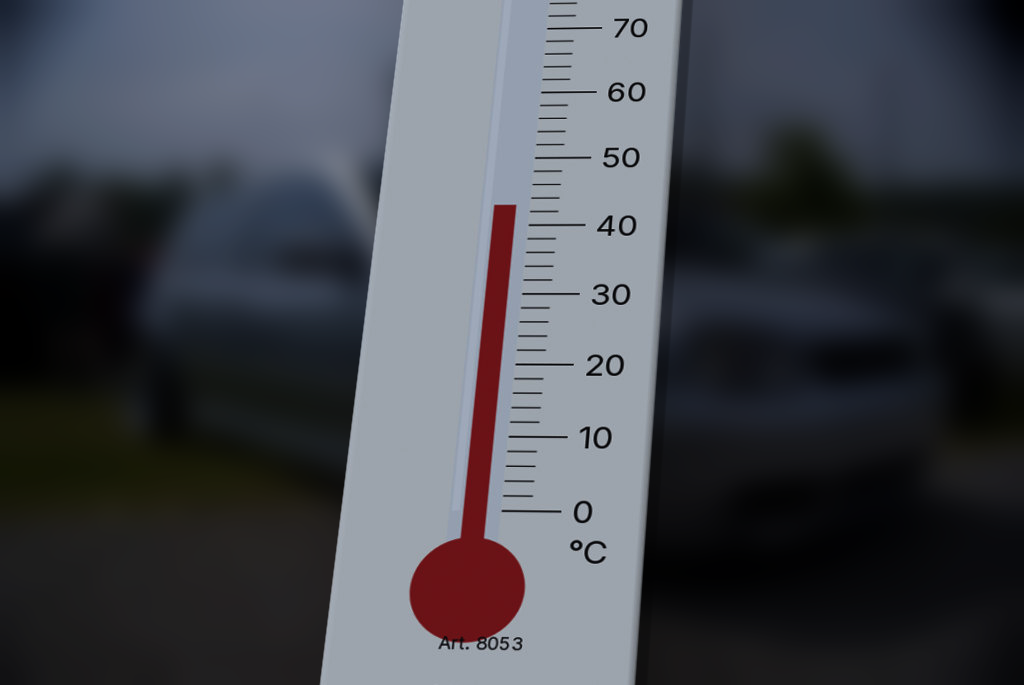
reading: value=43 unit=°C
